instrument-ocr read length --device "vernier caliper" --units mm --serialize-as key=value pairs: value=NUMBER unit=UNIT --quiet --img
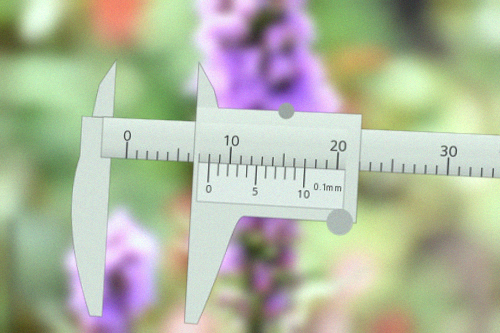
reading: value=8.0 unit=mm
